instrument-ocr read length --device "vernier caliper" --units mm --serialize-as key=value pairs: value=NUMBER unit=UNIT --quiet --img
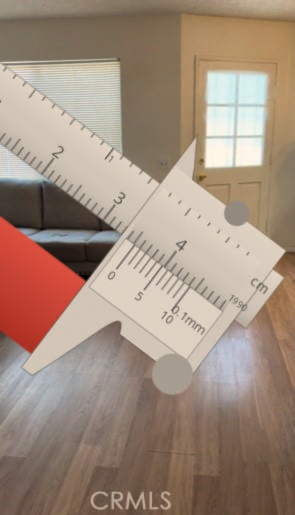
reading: value=35.2 unit=mm
